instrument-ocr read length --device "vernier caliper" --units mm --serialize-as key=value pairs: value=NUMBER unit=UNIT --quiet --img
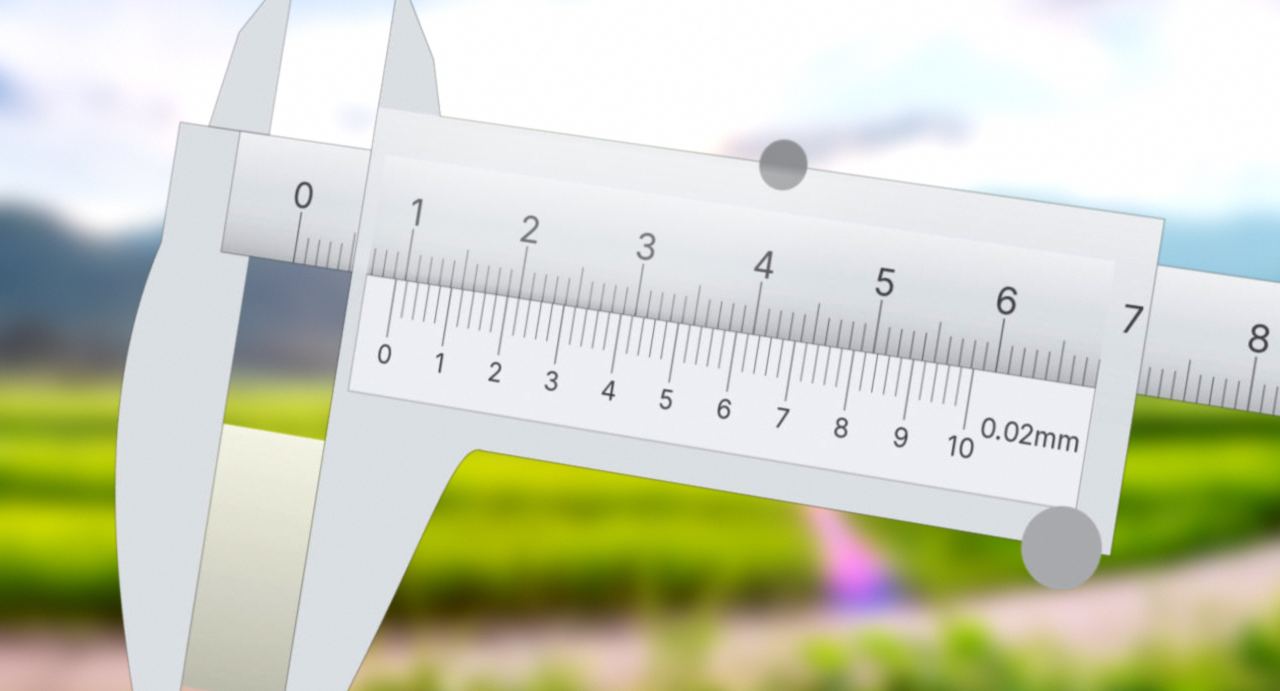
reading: value=9.2 unit=mm
